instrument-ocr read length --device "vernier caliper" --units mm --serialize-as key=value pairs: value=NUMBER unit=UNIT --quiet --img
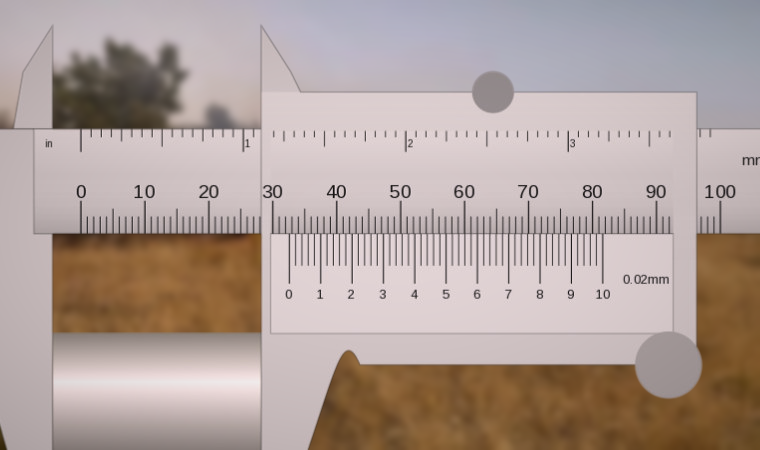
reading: value=32.6 unit=mm
